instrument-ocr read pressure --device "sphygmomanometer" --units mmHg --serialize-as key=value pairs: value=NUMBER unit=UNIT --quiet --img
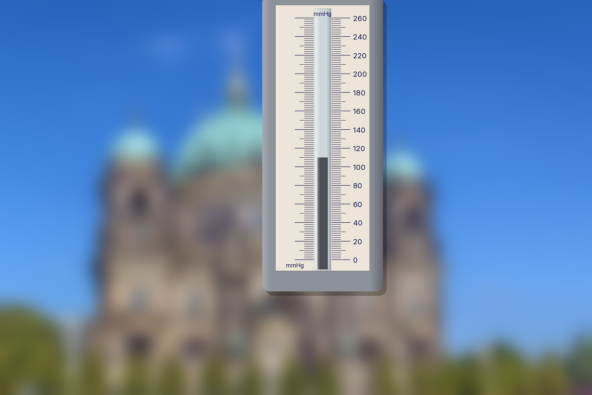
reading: value=110 unit=mmHg
